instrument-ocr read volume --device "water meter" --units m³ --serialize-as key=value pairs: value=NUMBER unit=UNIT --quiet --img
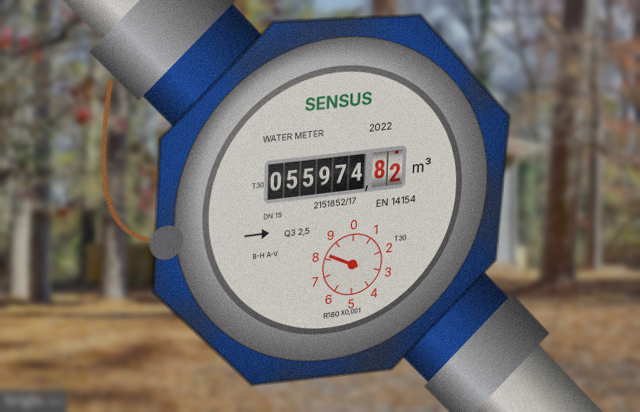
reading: value=55974.818 unit=m³
